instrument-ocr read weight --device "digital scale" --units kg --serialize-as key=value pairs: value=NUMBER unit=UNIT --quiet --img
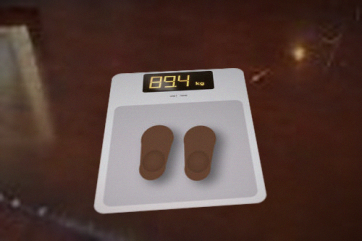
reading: value=89.4 unit=kg
